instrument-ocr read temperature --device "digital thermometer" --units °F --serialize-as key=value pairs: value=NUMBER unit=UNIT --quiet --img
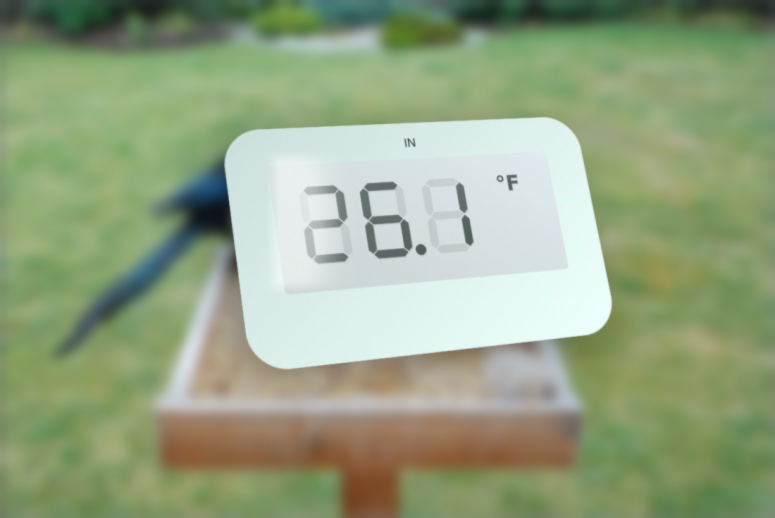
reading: value=26.1 unit=°F
